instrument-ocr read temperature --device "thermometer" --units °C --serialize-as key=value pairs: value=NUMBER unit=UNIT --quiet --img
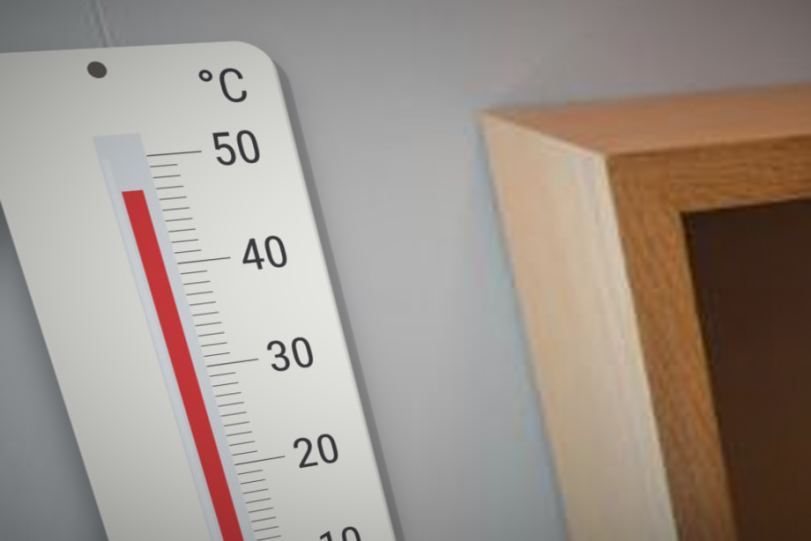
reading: value=47 unit=°C
